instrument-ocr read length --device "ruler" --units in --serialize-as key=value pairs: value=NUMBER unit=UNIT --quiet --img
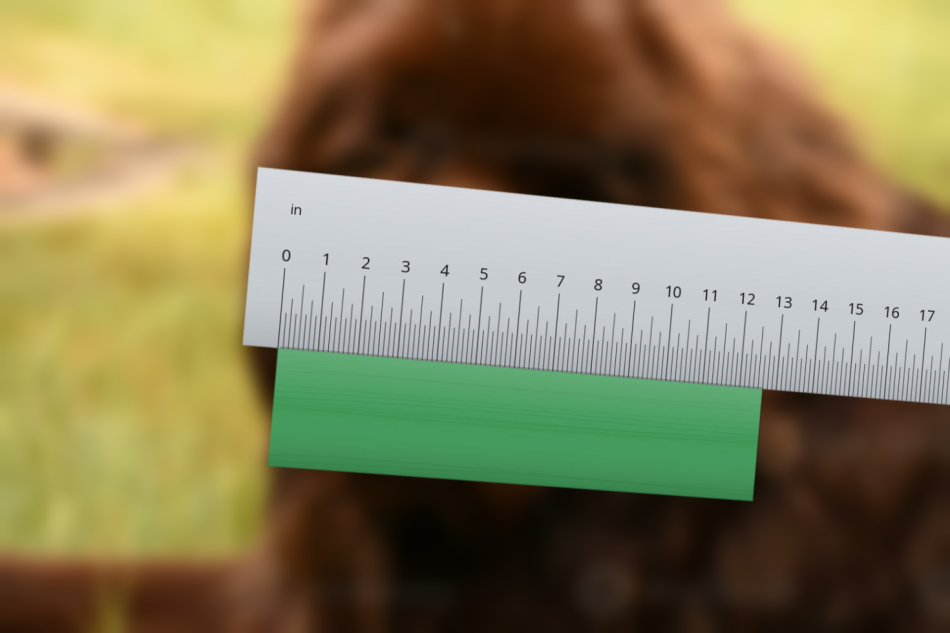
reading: value=12.625 unit=in
